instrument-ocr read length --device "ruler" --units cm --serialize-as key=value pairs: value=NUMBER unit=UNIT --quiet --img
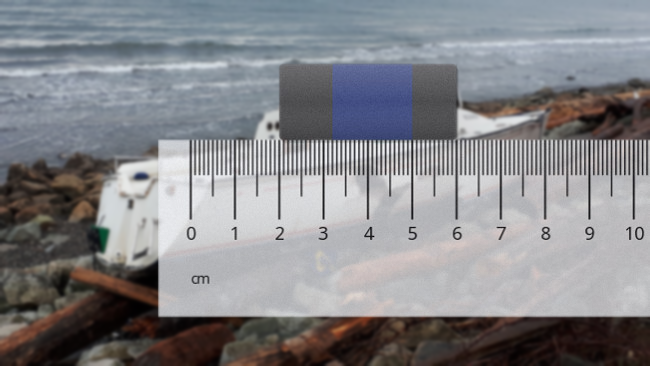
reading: value=4 unit=cm
